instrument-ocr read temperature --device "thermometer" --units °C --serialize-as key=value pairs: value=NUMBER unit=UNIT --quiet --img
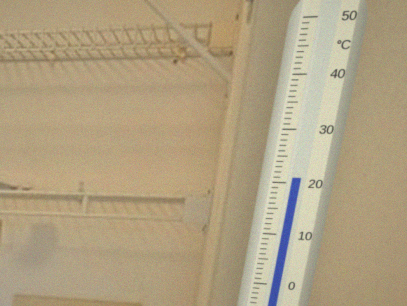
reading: value=21 unit=°C
